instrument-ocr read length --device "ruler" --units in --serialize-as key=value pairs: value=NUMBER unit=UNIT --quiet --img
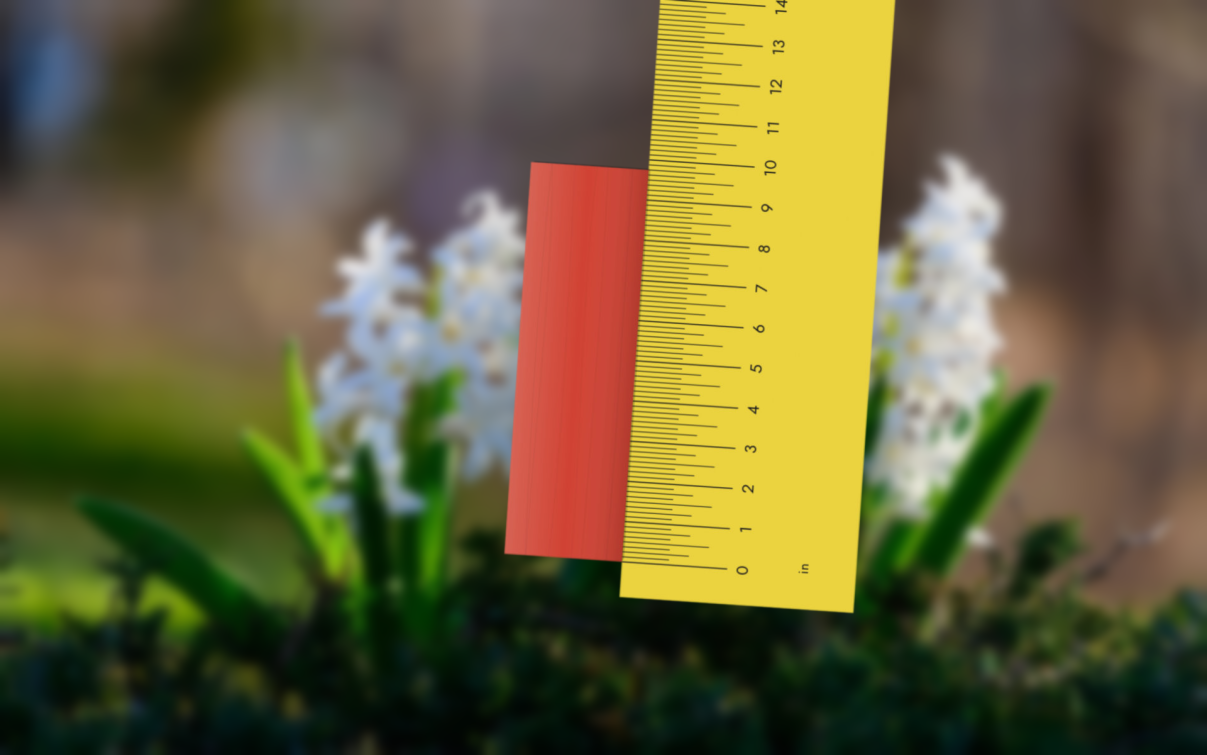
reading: value=9.75 unit=in
